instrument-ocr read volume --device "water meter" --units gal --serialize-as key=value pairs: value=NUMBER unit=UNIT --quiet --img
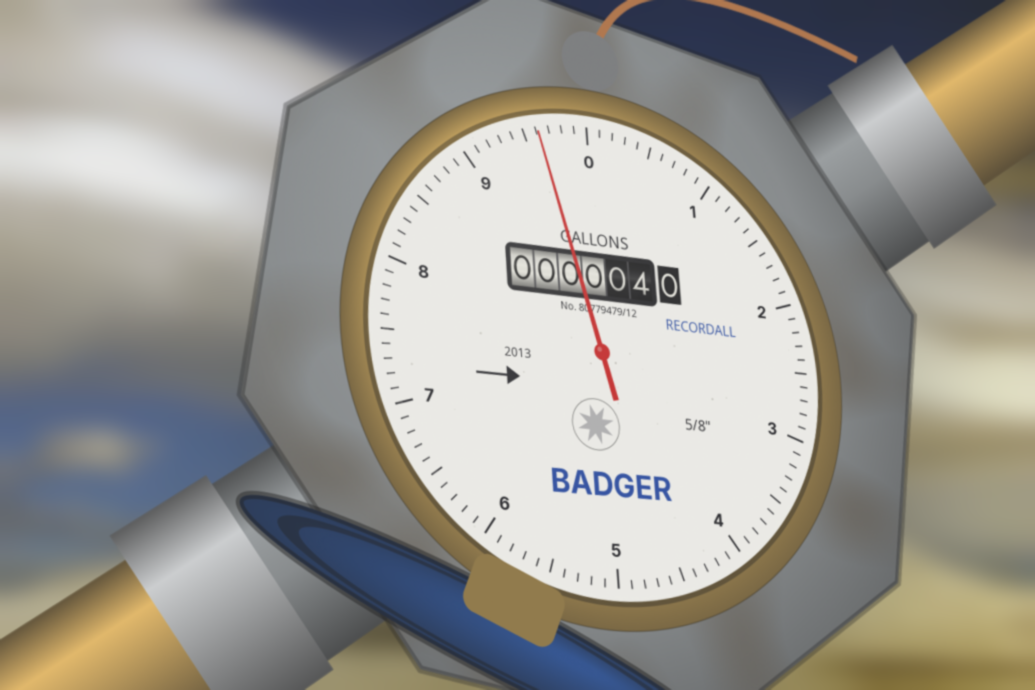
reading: value=39.6 unit=gal
